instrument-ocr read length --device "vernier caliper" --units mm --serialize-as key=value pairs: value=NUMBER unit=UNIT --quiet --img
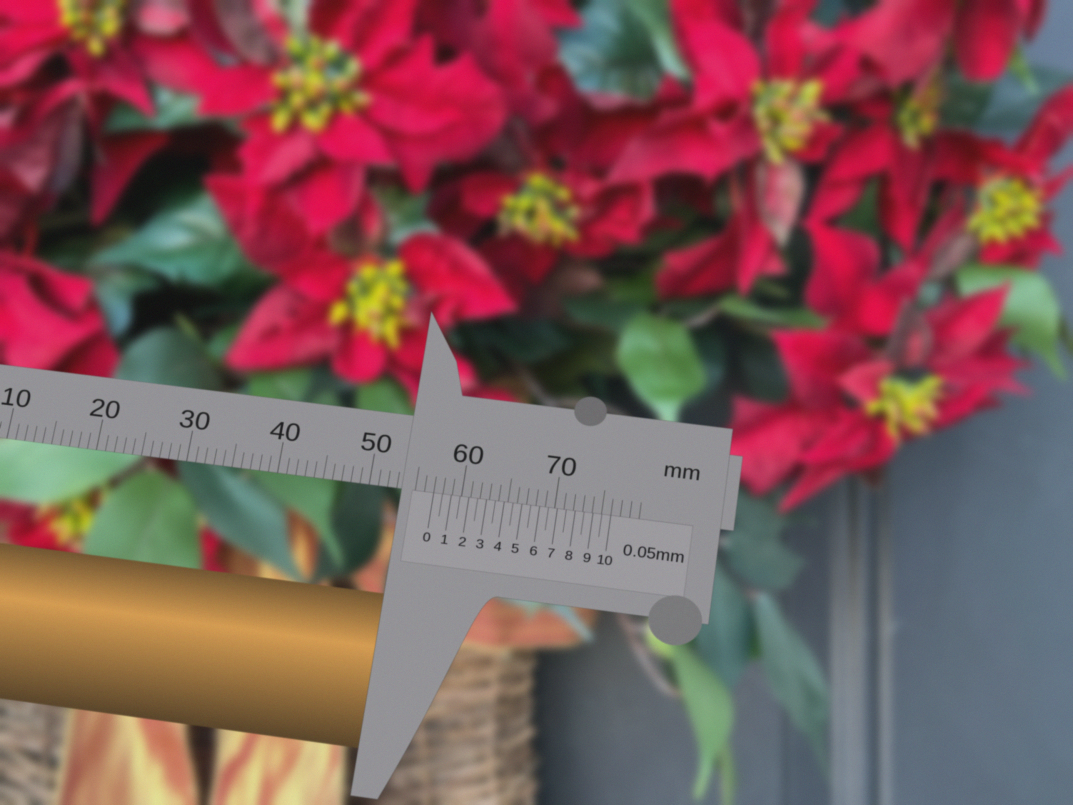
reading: value=57.0 unit=mm
